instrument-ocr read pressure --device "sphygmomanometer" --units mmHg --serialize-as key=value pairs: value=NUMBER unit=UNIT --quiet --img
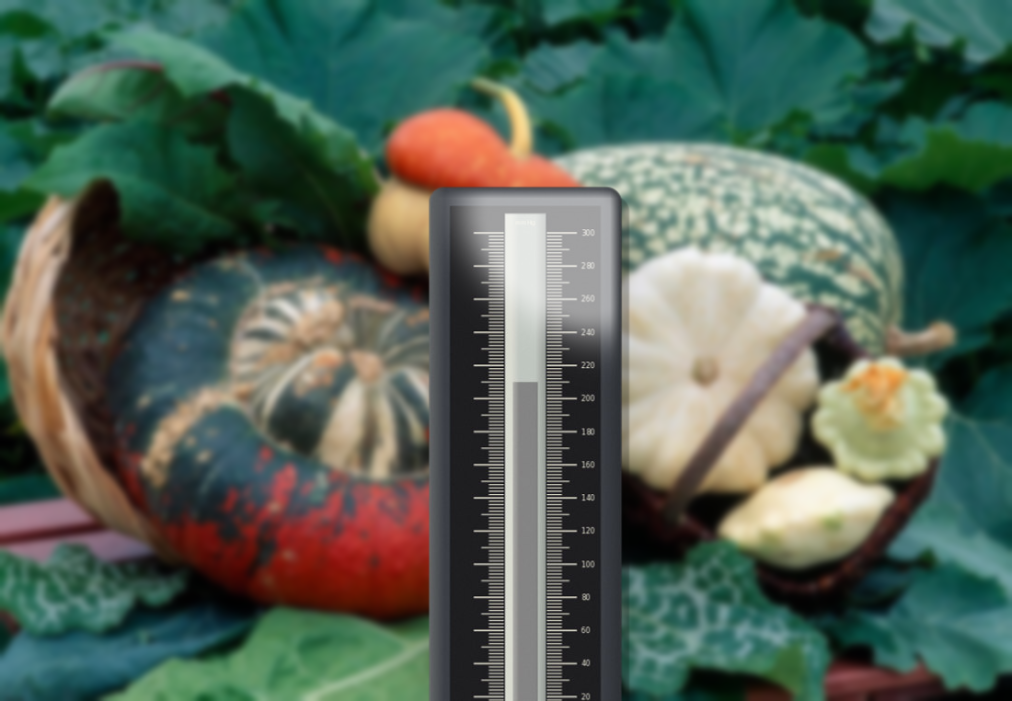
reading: value=210 unit=mmHg
